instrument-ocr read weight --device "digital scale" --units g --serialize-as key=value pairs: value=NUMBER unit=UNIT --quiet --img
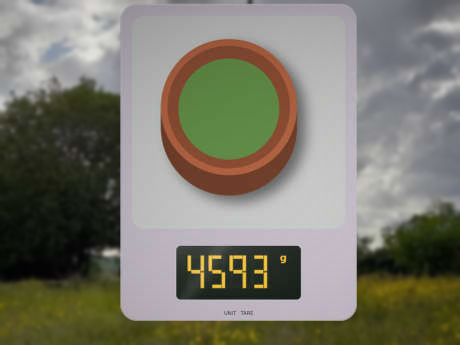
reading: value=4593 unit=g
